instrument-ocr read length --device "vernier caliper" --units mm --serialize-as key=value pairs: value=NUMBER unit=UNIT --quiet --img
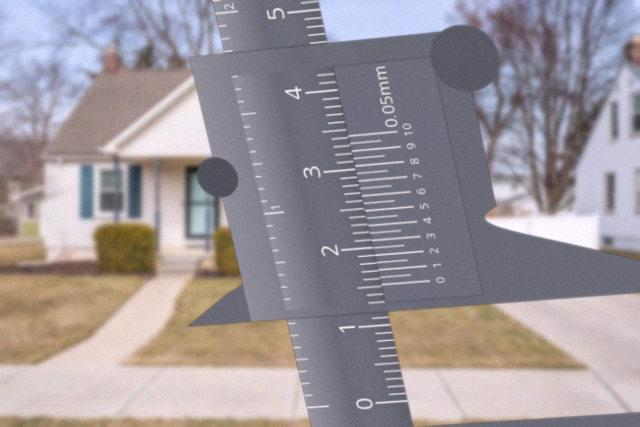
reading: value=15.2 unit=mm
